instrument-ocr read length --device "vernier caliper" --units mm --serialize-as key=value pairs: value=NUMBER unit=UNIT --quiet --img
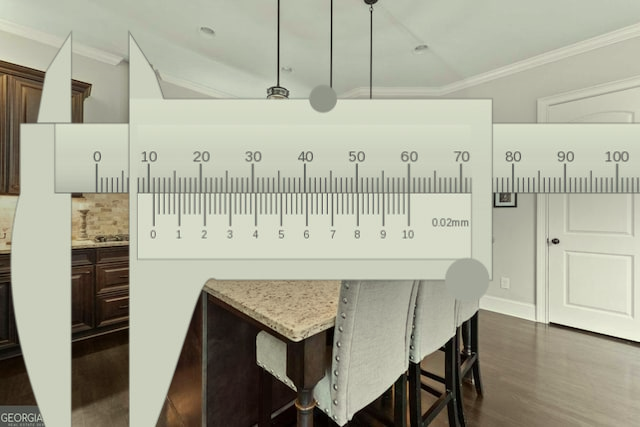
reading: value=11.0 unit=mm
